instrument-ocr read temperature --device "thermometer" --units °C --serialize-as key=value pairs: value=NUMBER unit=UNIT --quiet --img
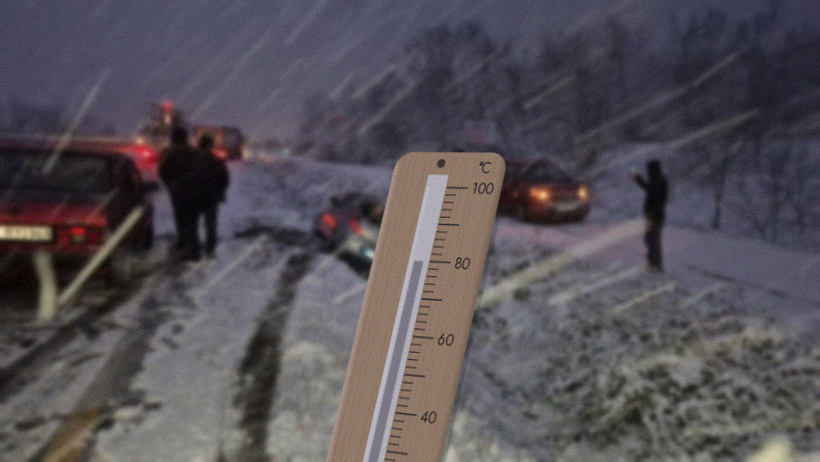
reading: value=80 unit=°C
